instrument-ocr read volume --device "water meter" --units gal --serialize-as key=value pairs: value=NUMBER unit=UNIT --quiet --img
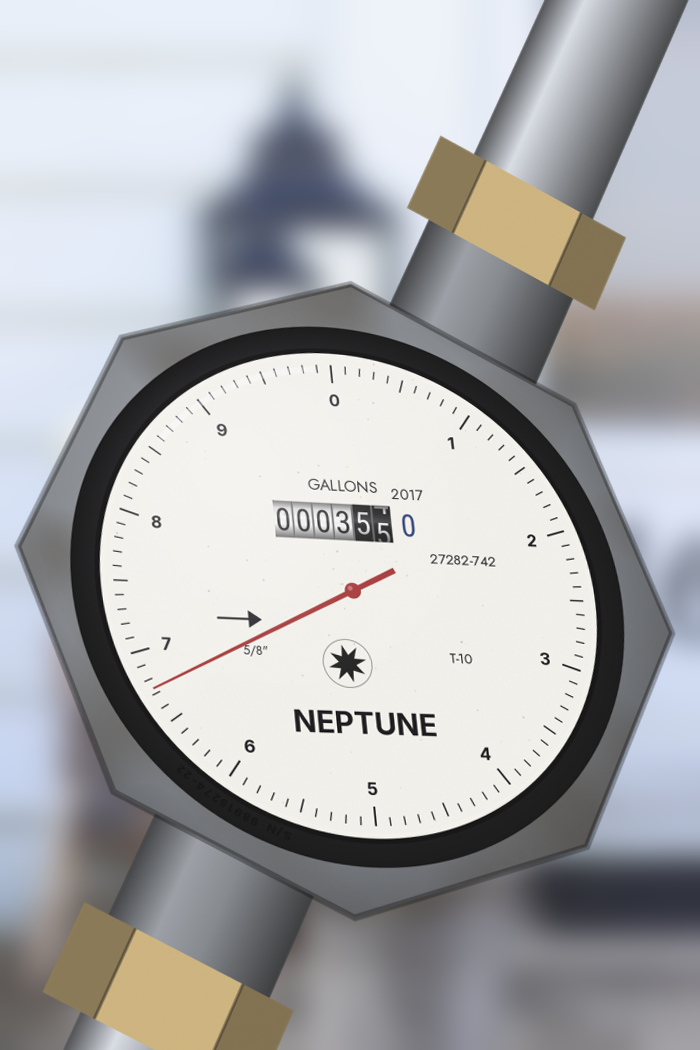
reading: value=3546.7 unit=gal
